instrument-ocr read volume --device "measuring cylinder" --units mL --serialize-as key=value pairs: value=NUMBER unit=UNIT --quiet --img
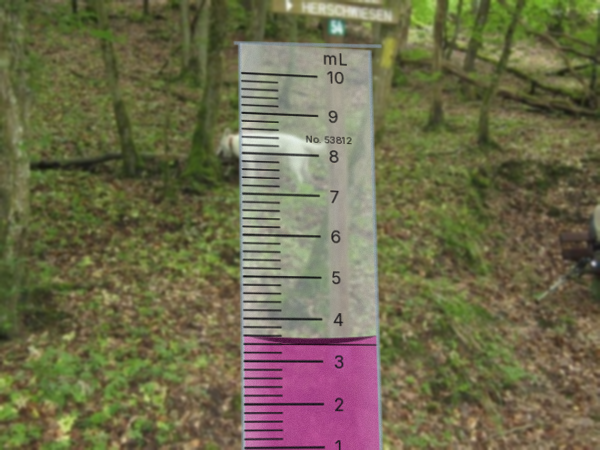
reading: value=3.4 unit=mL
